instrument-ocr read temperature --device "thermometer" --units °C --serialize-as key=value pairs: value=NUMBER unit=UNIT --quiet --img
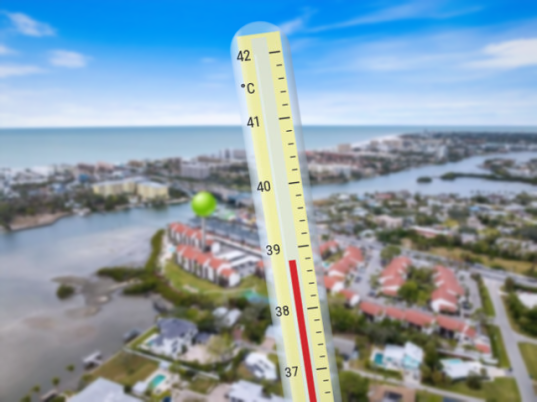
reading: value=38.8 unit=°C
